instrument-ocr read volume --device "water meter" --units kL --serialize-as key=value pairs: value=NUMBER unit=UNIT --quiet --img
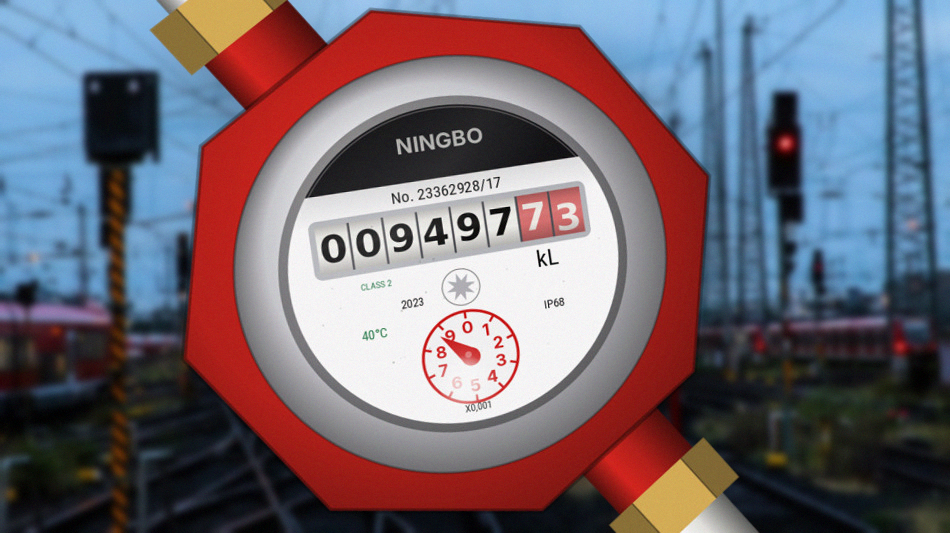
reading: value=9497.728 unit=kL
